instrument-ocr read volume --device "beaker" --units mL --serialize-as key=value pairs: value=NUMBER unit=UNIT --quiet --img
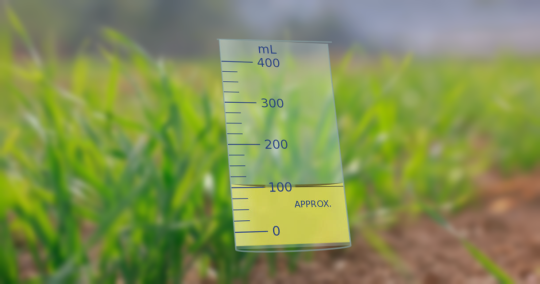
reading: value=100 unit=mL
